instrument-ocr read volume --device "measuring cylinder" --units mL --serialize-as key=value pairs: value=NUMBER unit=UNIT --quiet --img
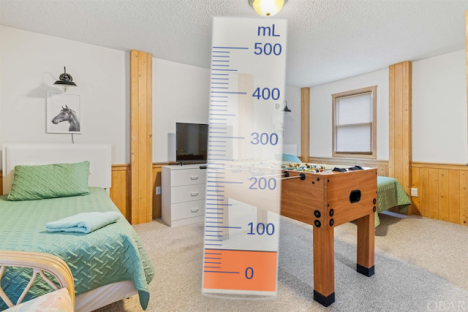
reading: value=50 unit=mL
